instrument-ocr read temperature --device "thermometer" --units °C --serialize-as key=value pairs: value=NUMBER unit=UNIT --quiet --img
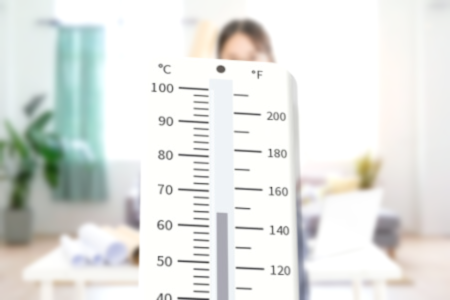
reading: value=64 unit=°C
